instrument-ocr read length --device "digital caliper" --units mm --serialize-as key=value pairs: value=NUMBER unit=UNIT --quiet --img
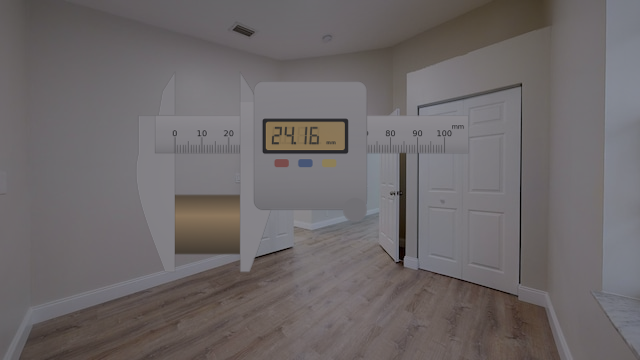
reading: value=24.16 unit=mm
